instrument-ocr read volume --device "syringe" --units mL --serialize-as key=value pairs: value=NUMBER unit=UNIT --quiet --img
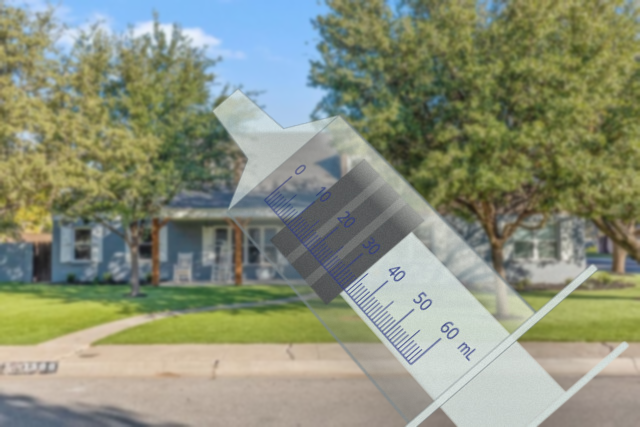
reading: value=10 unit=mL
